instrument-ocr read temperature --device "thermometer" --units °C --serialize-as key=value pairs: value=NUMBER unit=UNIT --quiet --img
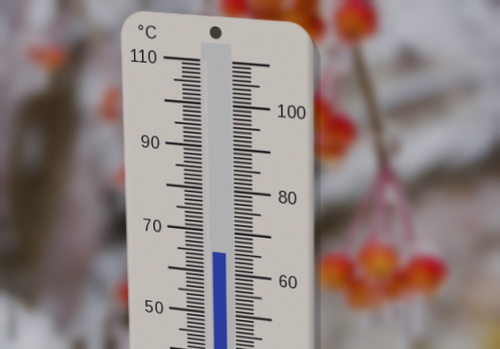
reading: value=65 unit=°C
